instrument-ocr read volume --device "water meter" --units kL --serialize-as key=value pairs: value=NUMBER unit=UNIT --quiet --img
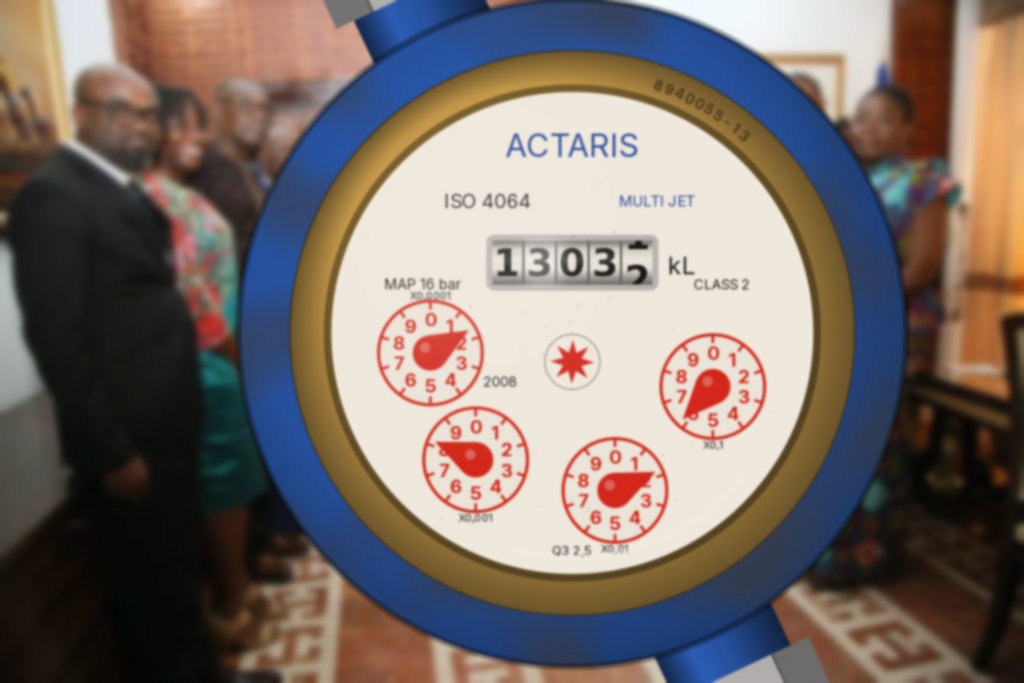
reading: value=13031.6181 unit=kL
